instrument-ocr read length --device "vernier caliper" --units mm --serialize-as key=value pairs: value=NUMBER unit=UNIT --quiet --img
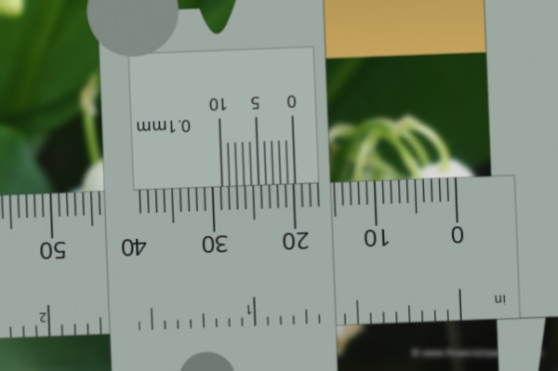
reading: value=19.8 unit=mm
